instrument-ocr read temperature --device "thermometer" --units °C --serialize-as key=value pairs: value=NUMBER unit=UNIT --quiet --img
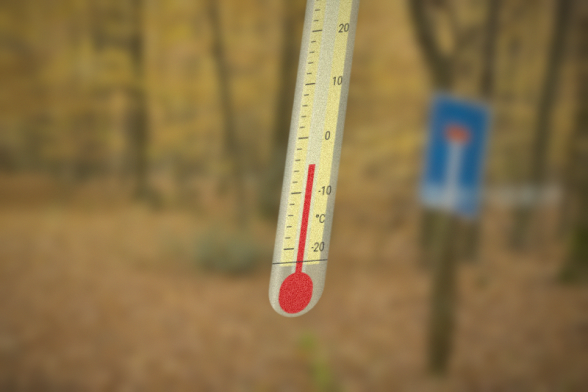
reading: value=-5 unit=°C
